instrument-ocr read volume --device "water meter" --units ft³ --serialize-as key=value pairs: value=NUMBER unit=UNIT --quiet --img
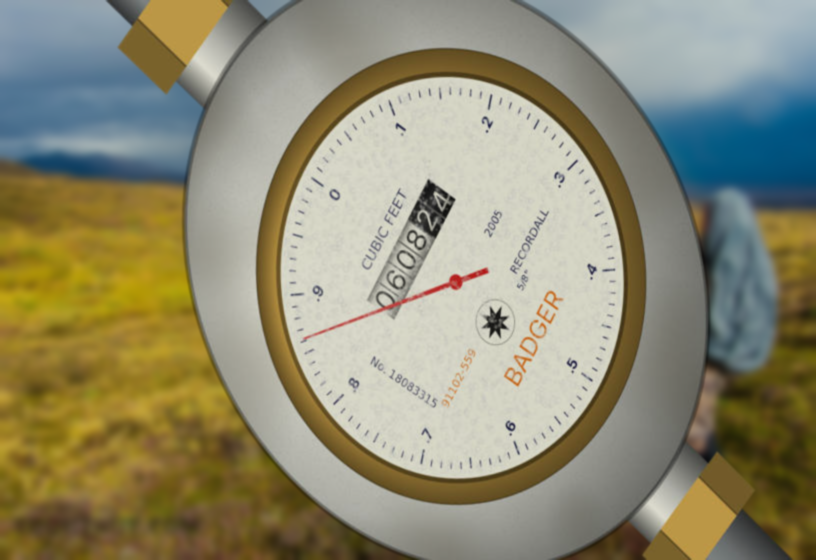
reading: value=60823.86 unit=ft³
